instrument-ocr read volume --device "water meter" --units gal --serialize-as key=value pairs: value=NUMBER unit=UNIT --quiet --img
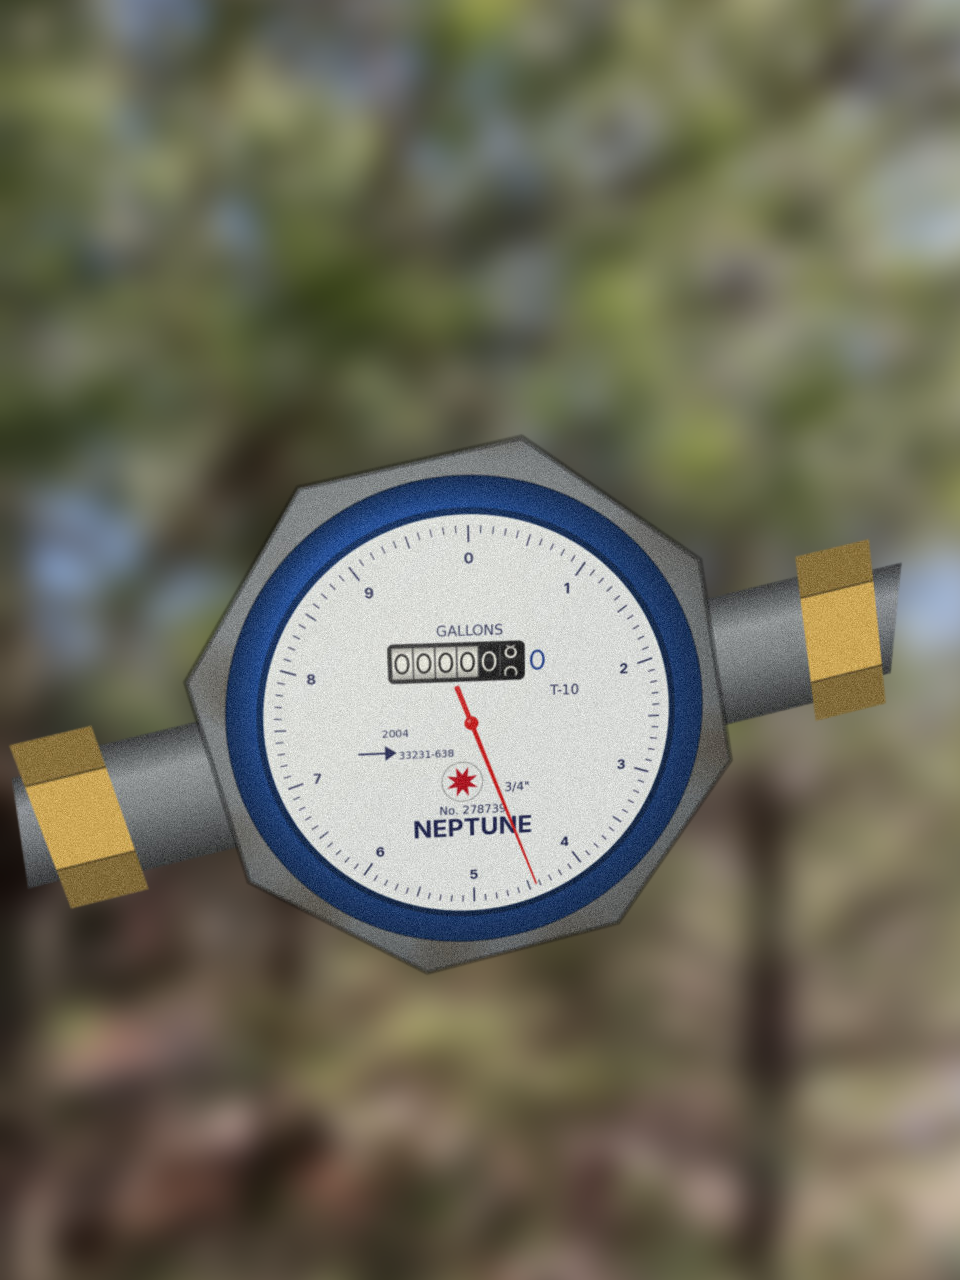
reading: value=84.4 unit=gal
